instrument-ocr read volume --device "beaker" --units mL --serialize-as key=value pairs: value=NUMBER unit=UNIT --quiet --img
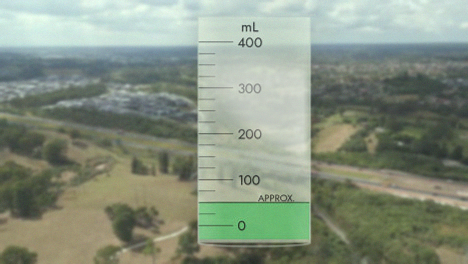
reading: value=50 unit=mL
